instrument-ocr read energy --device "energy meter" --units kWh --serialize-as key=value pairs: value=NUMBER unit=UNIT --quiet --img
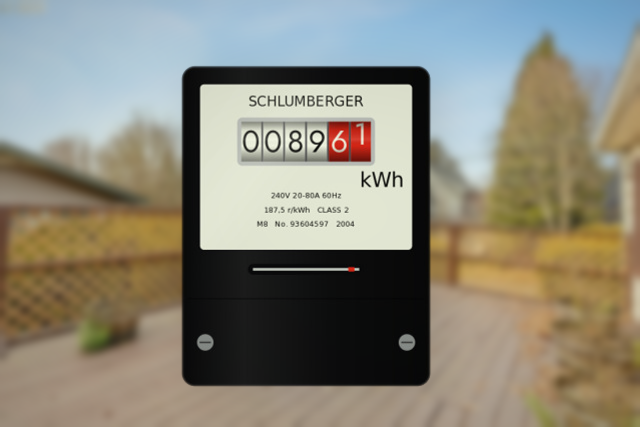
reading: value=89.61 unit=kWh
